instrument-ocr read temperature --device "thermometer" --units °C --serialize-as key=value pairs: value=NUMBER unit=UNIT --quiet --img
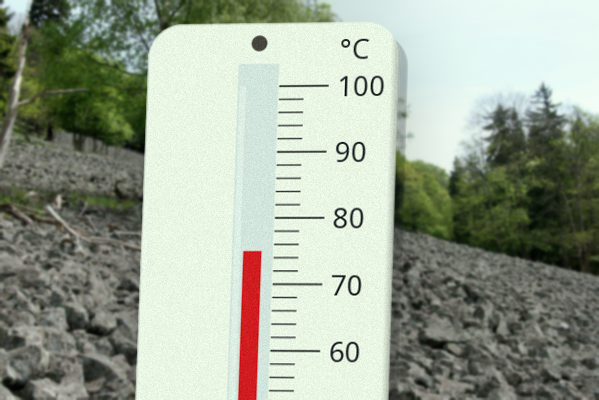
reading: value=75 unit=°C
